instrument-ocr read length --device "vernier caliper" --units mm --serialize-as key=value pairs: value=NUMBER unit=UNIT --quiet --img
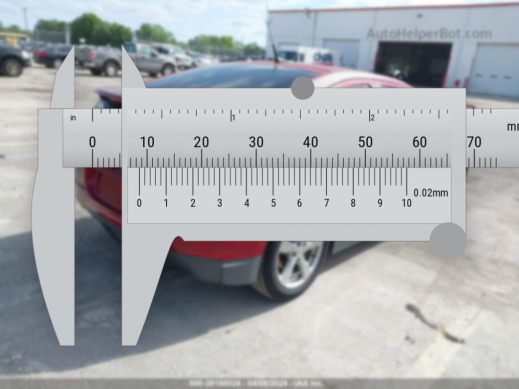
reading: value=8.6 unit=mm
